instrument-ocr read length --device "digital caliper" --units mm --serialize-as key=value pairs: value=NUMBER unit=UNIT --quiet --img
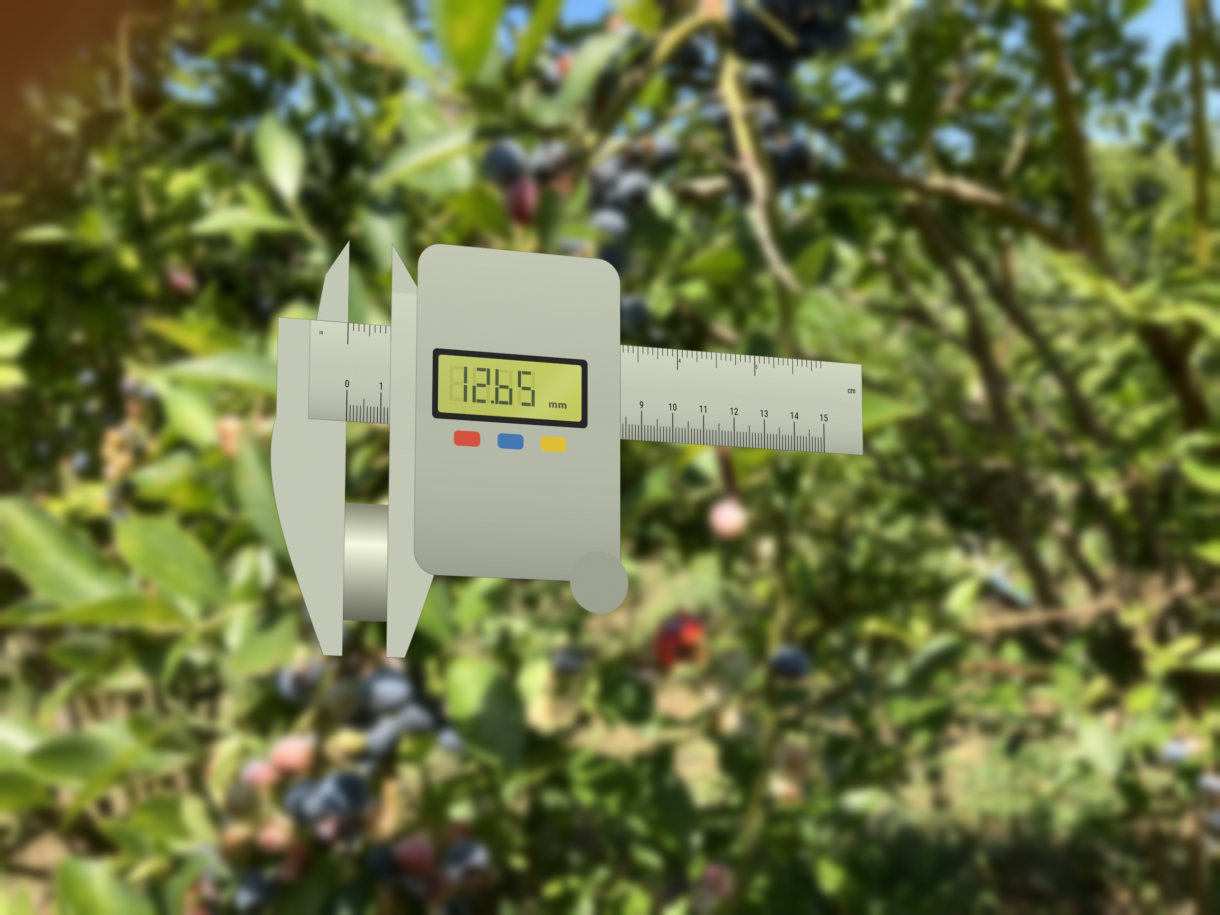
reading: value=12.65 unit=mm
